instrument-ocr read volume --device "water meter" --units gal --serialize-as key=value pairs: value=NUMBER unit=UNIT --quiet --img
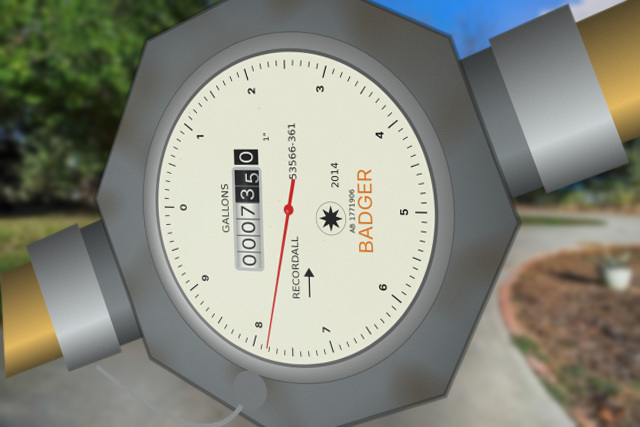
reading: value=7347.8 unit=gal
